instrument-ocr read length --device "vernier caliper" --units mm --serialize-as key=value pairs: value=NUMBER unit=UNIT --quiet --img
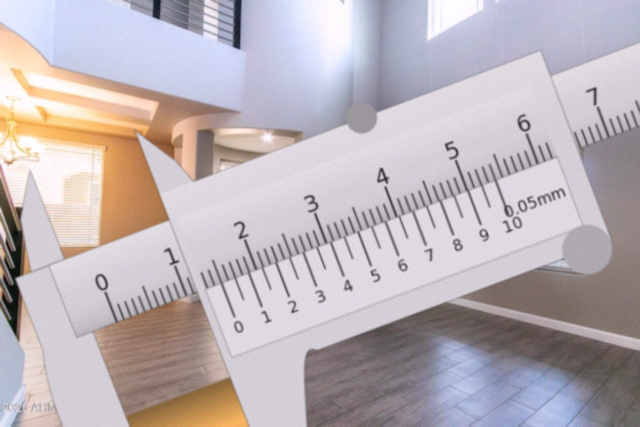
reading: value=15.0 unit=mm
